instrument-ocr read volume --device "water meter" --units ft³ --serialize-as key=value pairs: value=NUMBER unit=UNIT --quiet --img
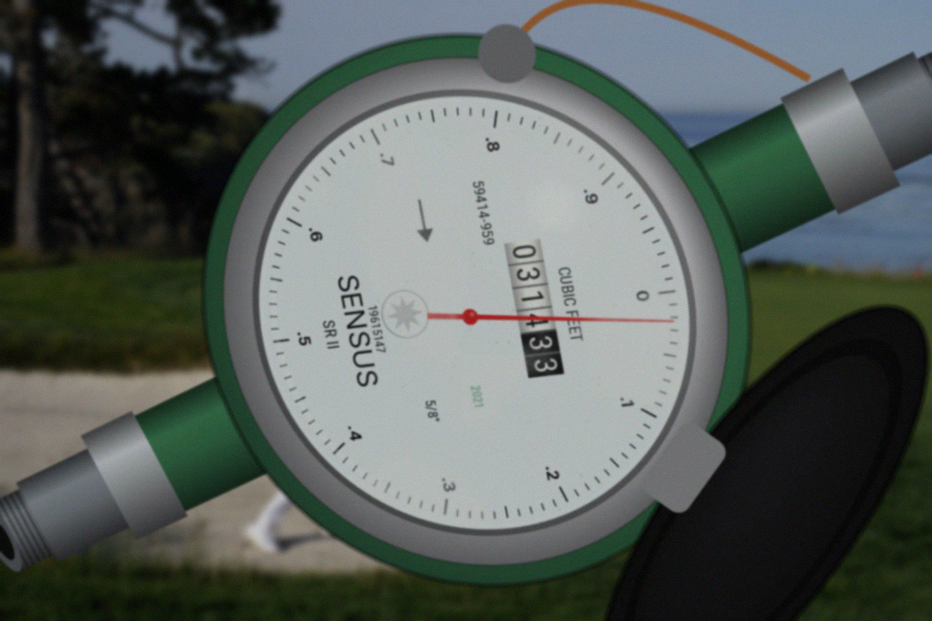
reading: value=31433.02 unit=ft³
